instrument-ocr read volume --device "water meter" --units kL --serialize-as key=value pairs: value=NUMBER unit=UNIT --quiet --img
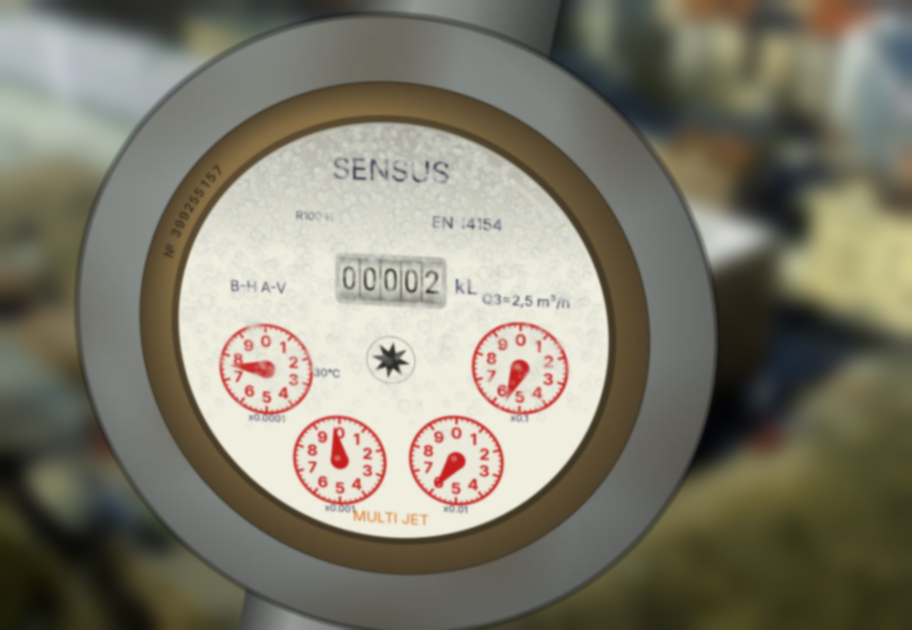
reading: value=2.5597 unit=kL
